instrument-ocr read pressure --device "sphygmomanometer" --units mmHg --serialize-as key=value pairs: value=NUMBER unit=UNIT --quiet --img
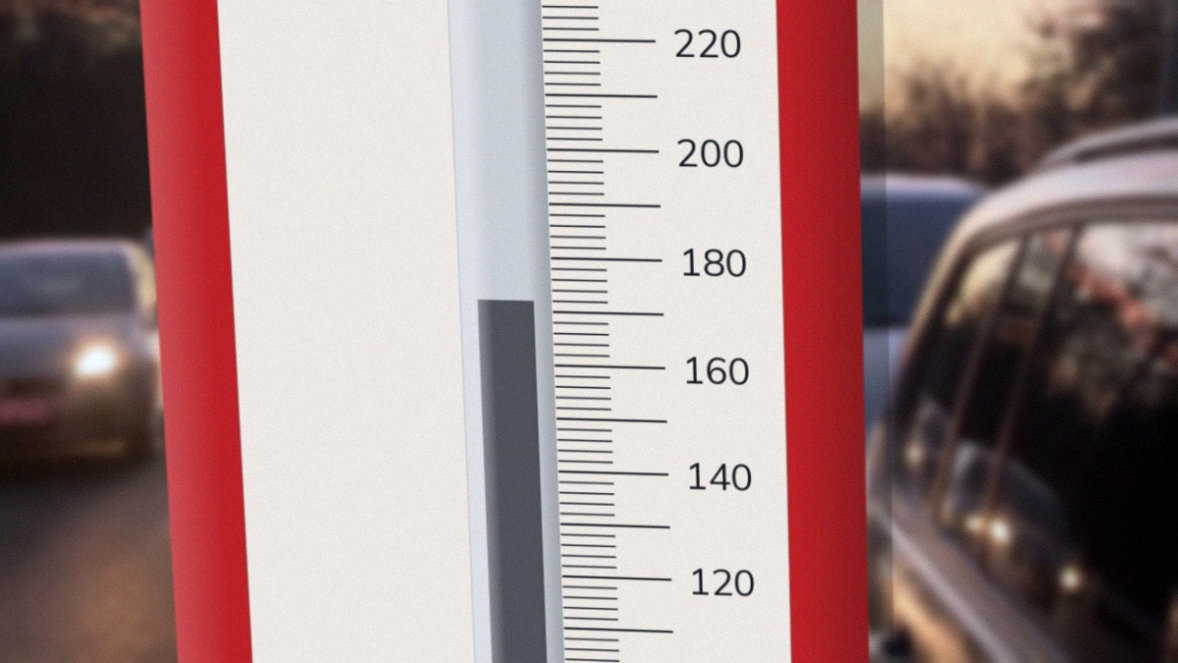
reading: value=172 unit=mmHg
